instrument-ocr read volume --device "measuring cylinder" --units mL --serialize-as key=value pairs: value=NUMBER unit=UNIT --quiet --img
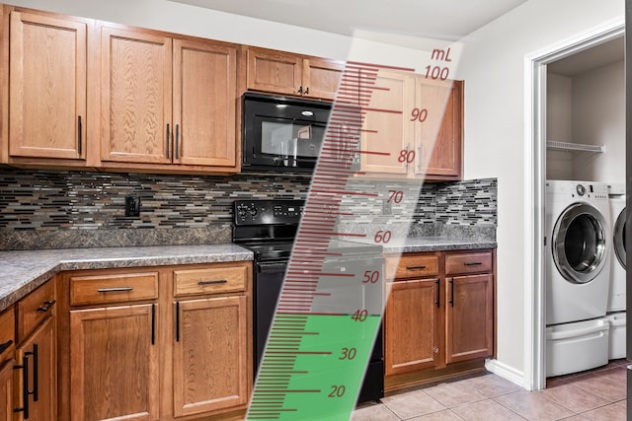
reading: value=40 unit=mL
